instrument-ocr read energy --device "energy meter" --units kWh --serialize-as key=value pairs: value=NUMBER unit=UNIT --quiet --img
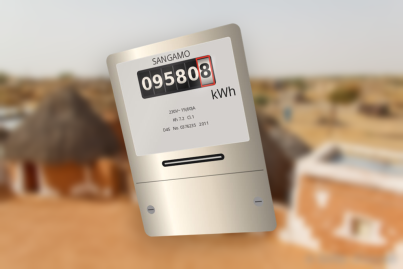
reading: value=9580.8 unit=kWh
